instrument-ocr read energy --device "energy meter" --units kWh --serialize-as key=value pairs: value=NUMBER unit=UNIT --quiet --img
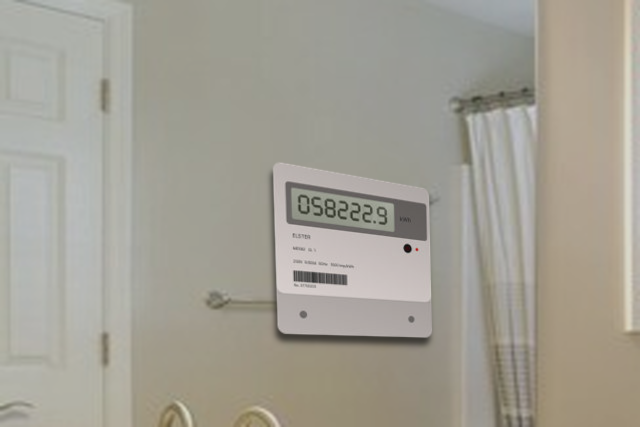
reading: value=58222.9 unit=kWh
